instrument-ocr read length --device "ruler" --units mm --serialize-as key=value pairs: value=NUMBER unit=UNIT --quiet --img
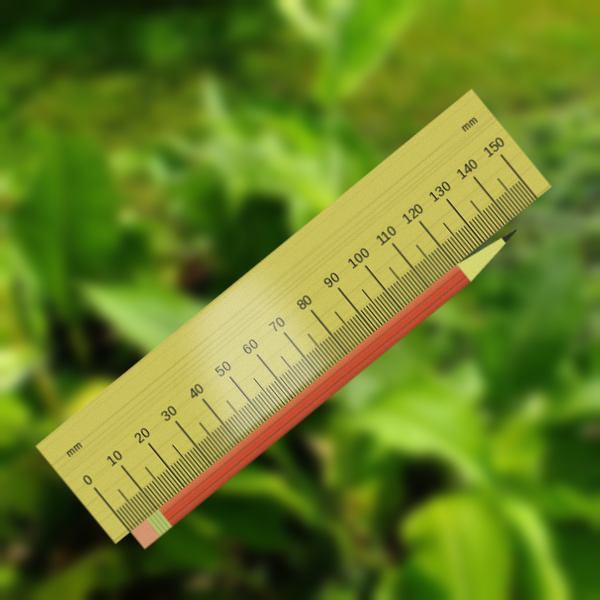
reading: value=140 unit=mm
